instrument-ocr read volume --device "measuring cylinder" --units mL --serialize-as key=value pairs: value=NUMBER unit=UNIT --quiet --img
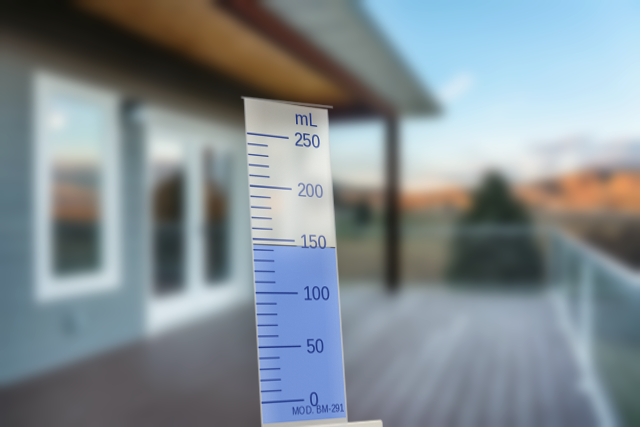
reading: value=145 unit=mL
